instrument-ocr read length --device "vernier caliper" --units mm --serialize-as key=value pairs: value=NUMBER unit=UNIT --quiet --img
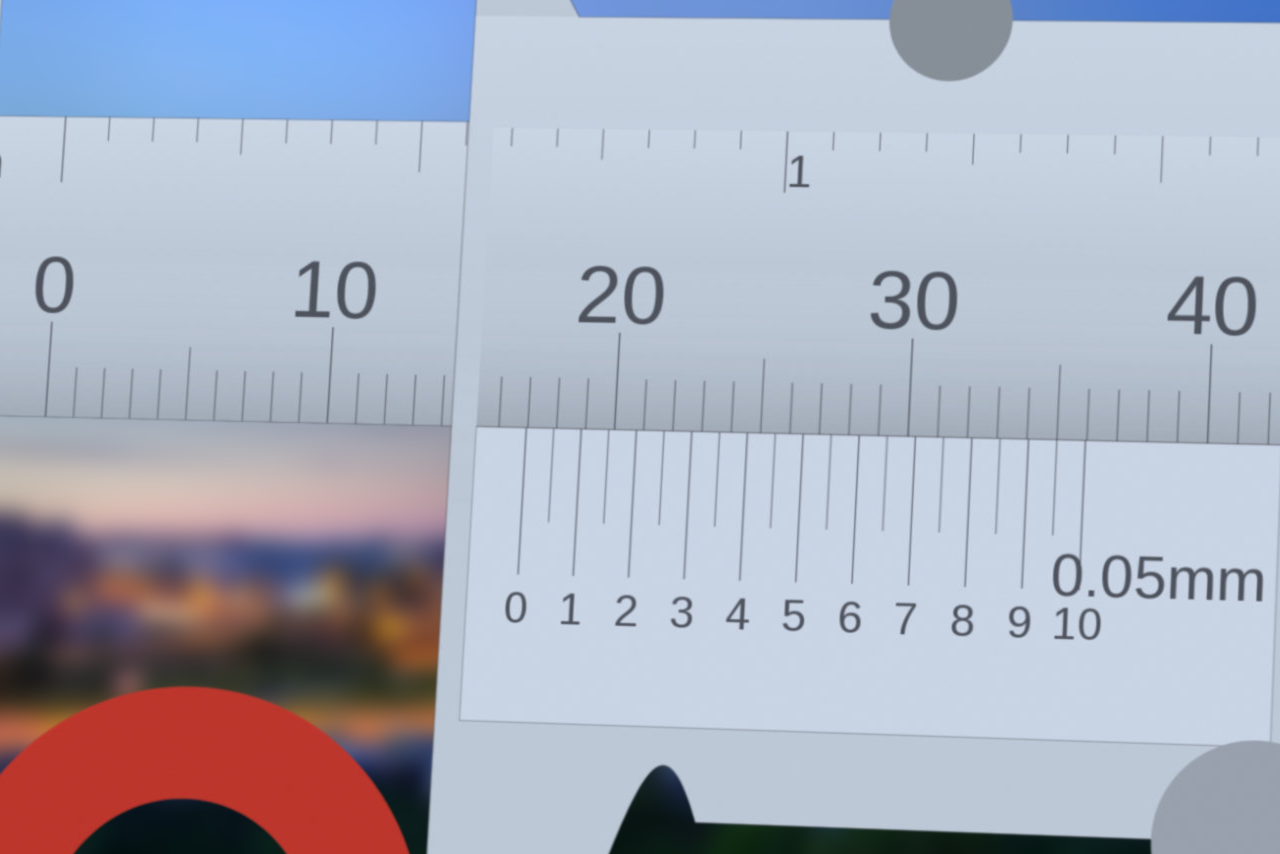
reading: value=16.95 unit=mm
